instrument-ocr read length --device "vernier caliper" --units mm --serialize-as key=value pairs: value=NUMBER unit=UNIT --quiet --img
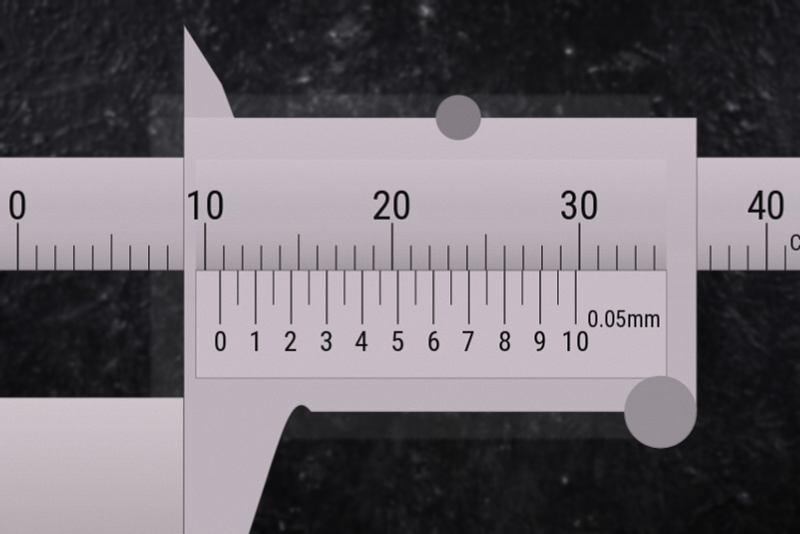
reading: value=10.8 unit=mm
